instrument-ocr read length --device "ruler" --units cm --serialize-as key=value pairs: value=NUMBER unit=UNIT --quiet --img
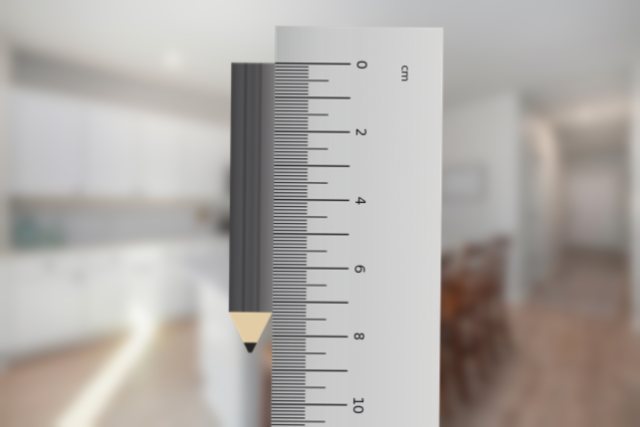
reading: value=8.5 unit=cm
